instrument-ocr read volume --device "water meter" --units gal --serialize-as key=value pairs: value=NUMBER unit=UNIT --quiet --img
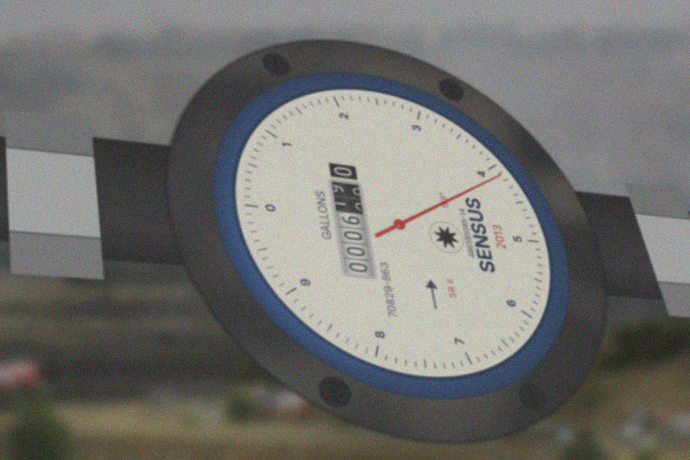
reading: value=6194.1 unit=gal
